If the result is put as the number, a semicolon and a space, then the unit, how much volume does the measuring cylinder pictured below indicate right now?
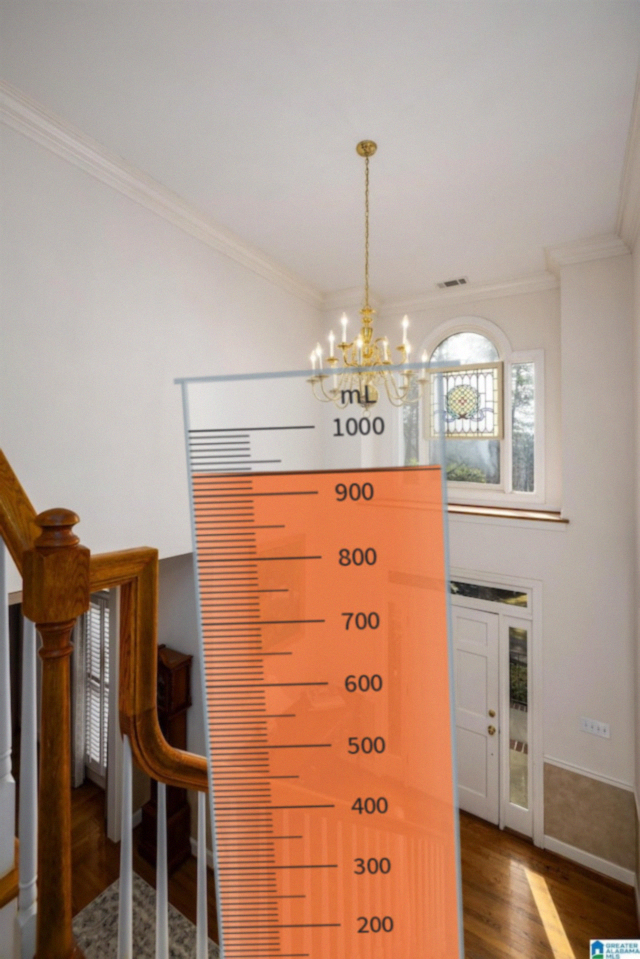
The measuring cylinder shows 930; mL
